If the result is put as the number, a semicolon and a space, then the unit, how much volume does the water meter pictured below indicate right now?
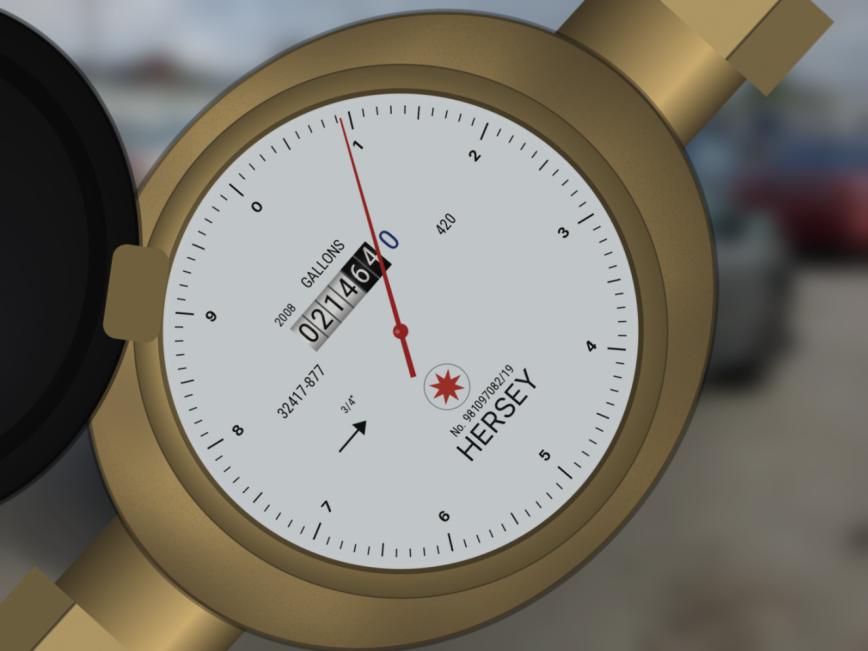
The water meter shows 214640.9; gal
